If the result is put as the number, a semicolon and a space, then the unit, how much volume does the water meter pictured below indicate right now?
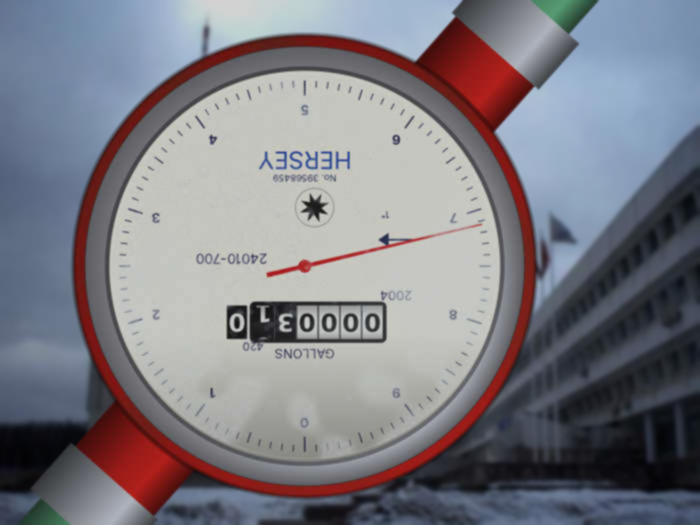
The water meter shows 307.1; gal
